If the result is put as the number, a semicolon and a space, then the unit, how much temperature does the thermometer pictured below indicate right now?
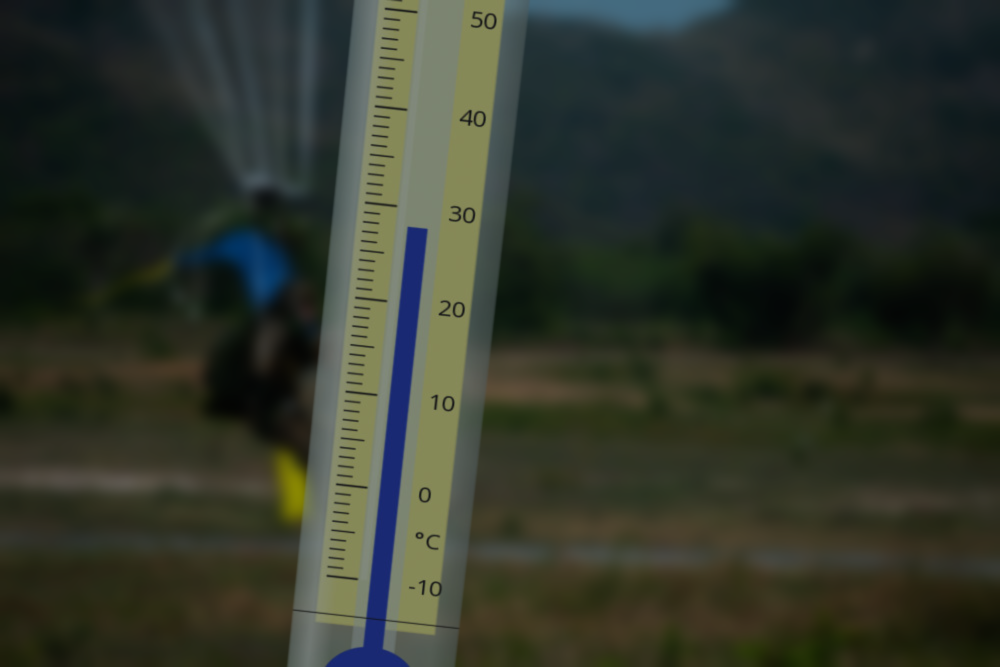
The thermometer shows 28; °C
